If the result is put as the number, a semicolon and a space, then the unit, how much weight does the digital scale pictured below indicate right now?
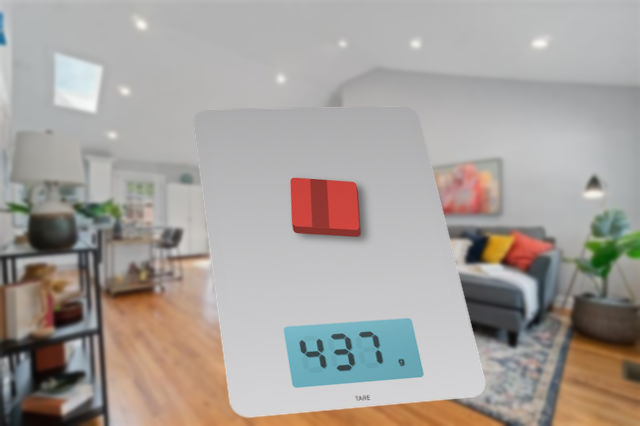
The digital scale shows 437; g
